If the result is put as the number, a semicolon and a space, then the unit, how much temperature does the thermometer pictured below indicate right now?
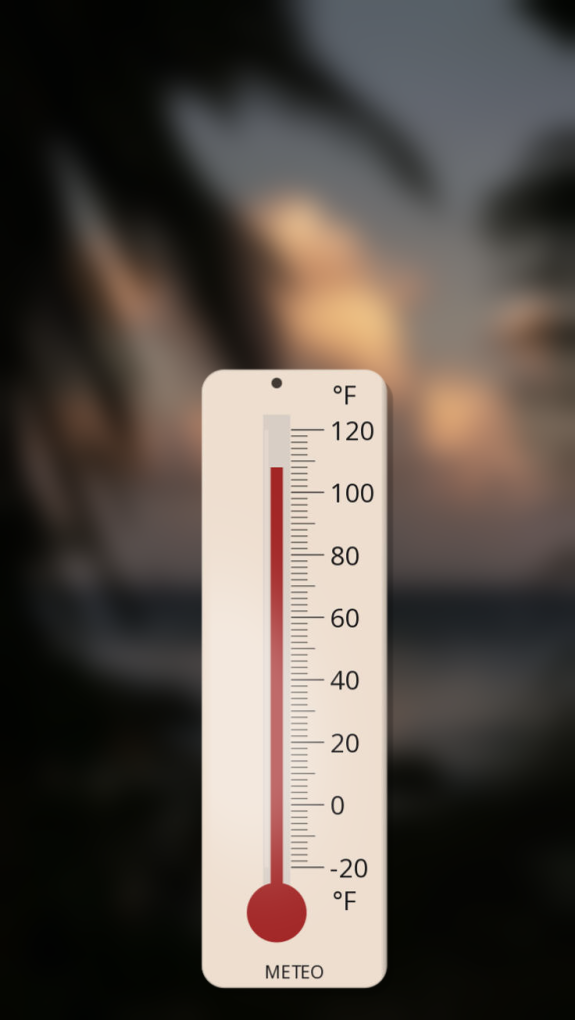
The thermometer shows 108; °F
